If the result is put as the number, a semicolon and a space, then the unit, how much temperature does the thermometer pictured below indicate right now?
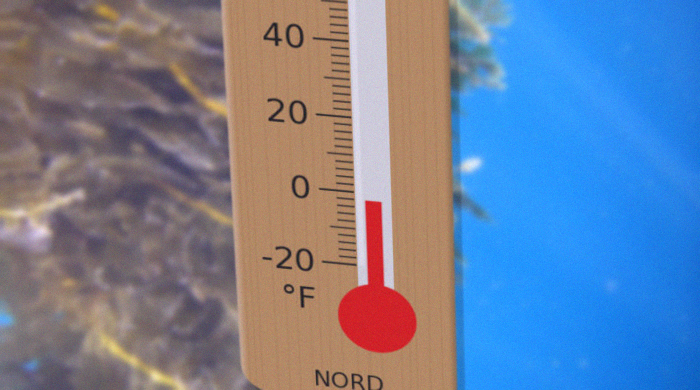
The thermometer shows -2; °F
